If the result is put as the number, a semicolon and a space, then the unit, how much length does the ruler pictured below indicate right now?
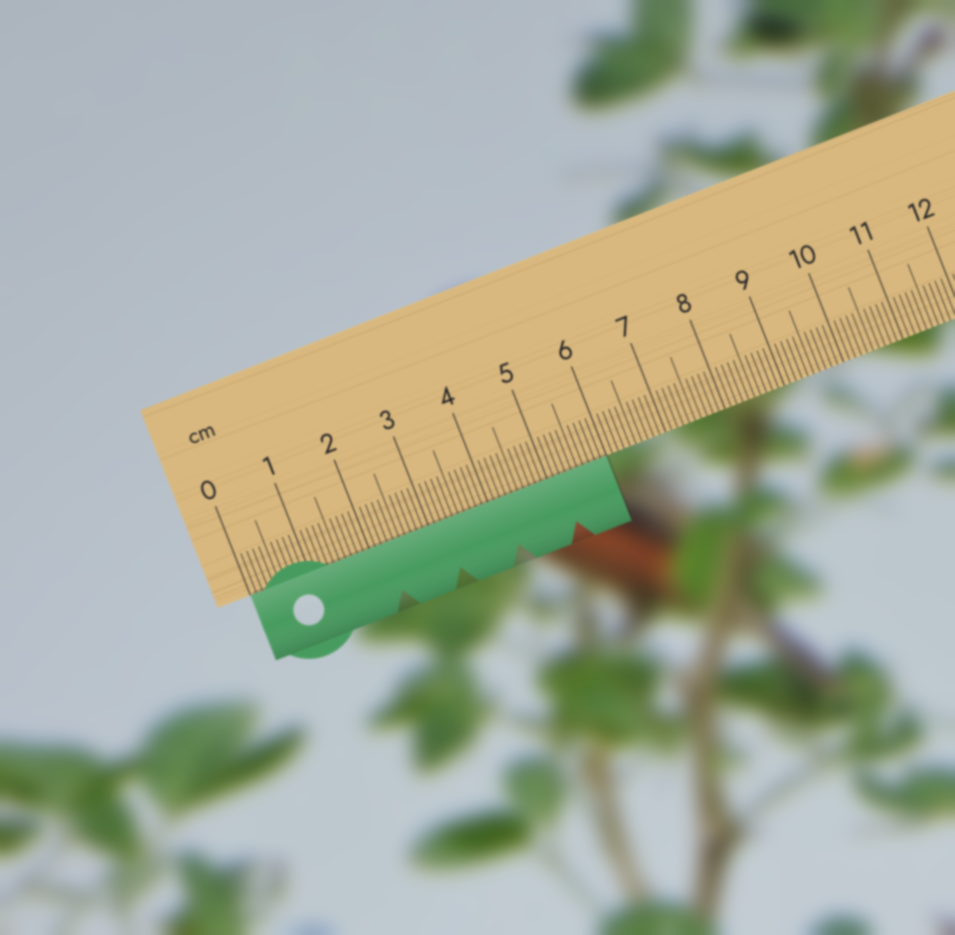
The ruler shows 6; cm
